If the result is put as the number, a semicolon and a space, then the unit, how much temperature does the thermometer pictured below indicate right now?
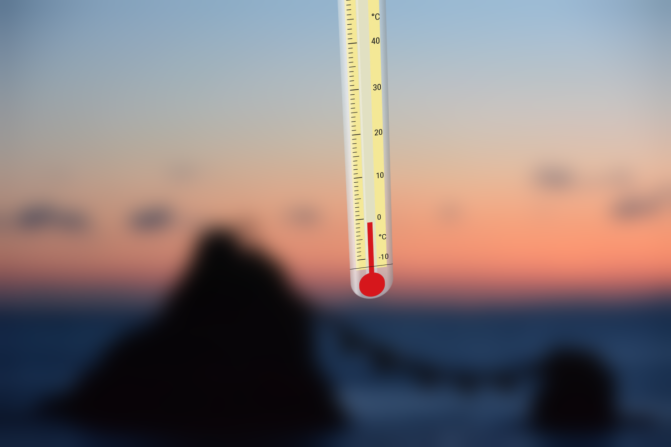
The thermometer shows -1; °C
